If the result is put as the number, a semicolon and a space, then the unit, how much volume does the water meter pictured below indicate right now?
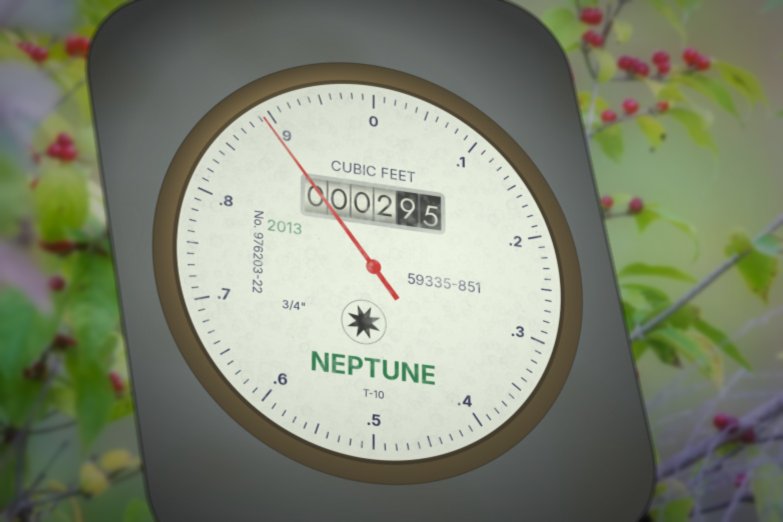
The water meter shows 294.89; ft³
